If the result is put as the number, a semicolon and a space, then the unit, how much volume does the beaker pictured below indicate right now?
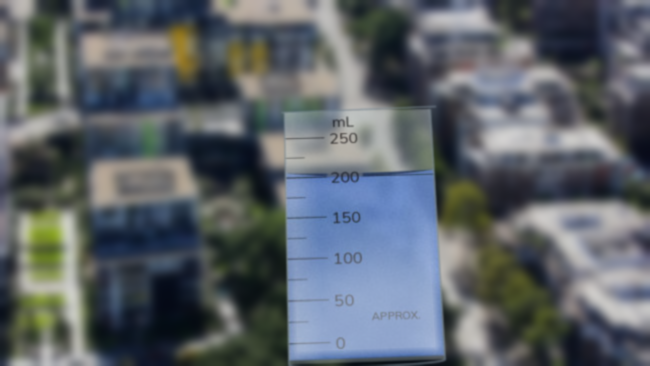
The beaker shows 200; mL
